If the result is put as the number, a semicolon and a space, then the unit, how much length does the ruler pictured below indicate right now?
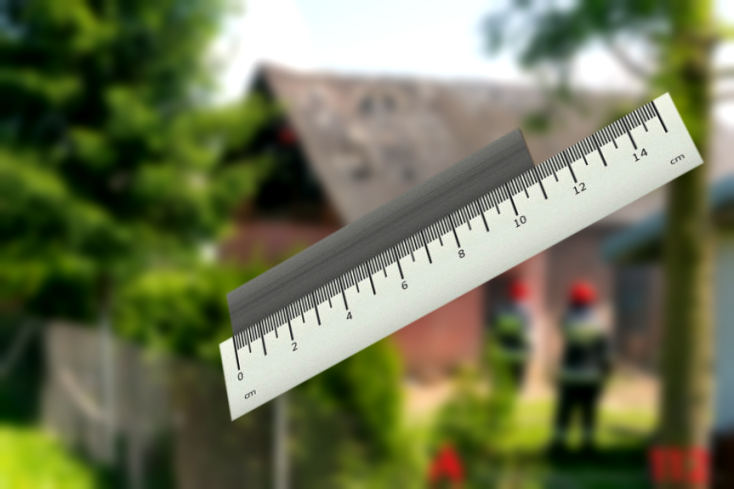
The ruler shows 11; cm
